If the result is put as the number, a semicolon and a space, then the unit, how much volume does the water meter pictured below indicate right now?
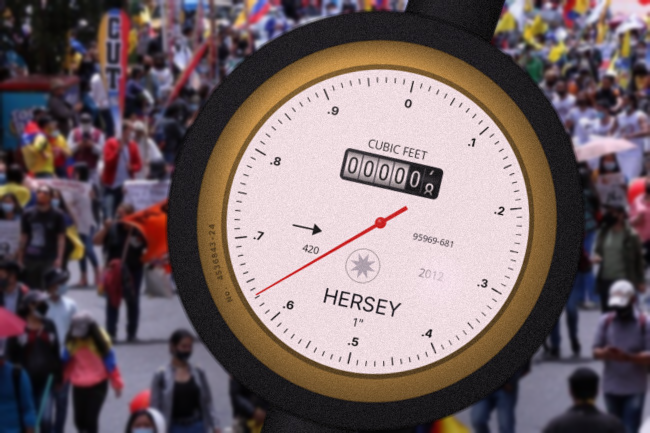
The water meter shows 7.63; ft³
